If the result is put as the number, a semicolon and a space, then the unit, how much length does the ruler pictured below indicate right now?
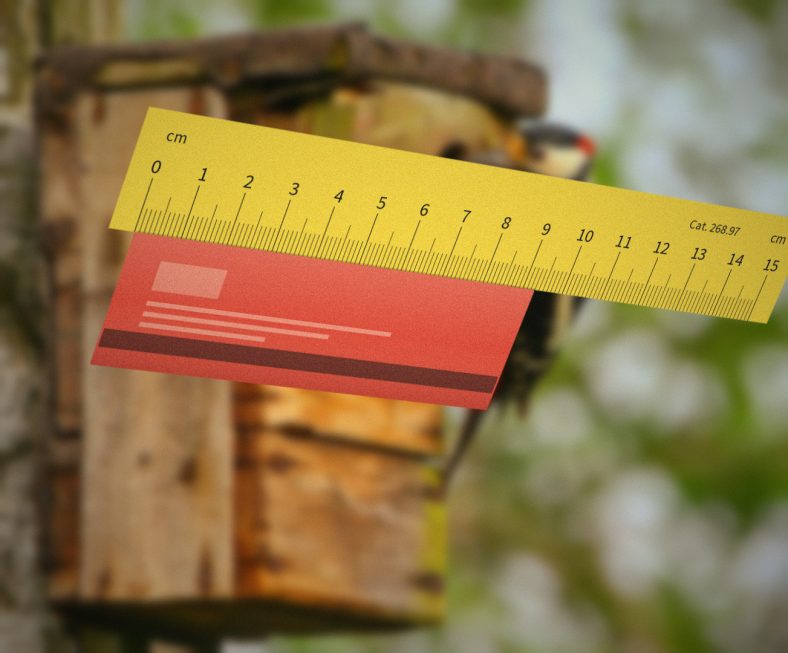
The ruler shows 9.3; cm
